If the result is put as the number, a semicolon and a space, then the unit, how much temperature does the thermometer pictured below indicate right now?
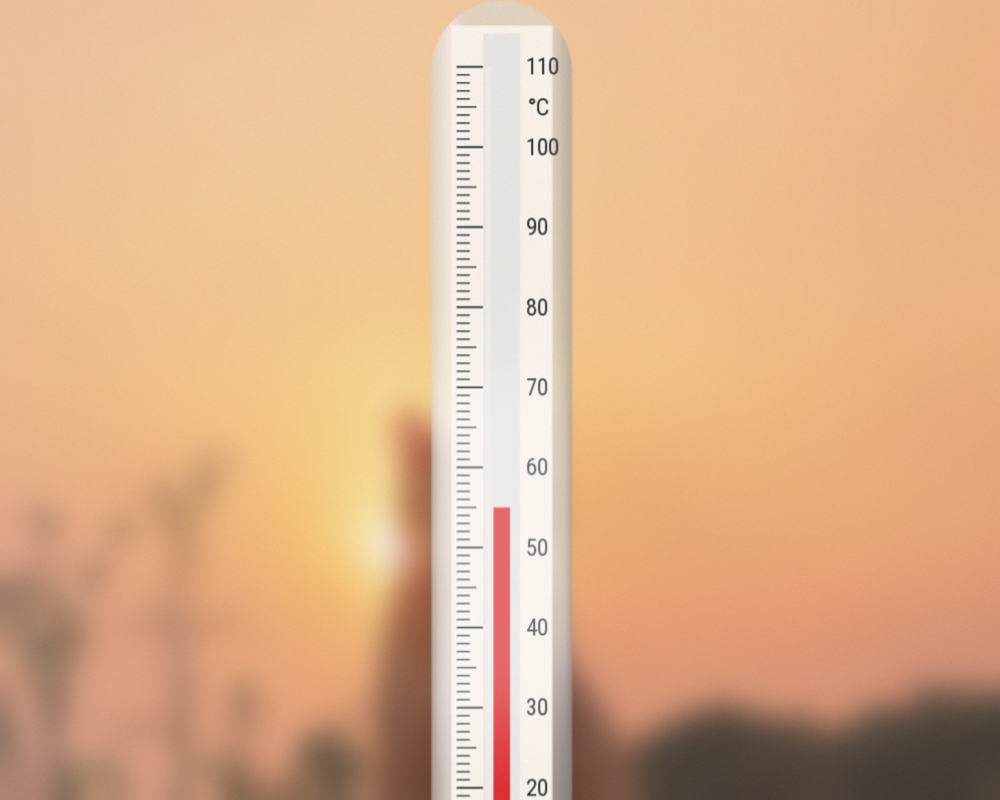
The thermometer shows 55; °C
